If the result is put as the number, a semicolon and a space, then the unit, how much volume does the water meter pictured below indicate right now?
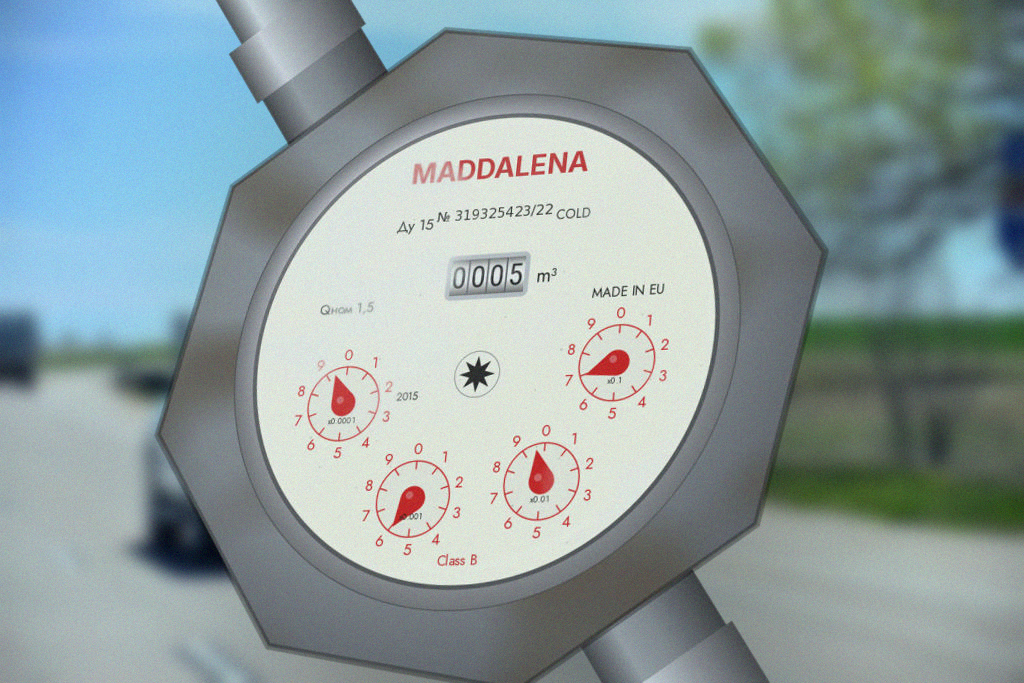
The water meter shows 5.6959; m³
